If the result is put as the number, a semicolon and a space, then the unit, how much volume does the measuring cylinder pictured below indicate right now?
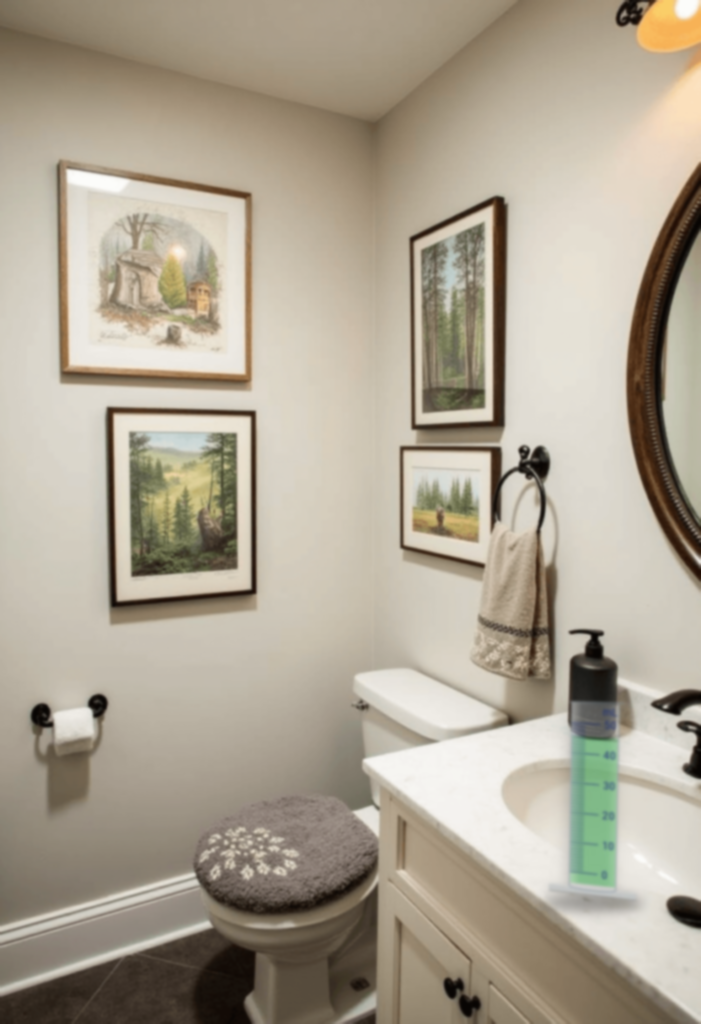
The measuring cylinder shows 45; mL
